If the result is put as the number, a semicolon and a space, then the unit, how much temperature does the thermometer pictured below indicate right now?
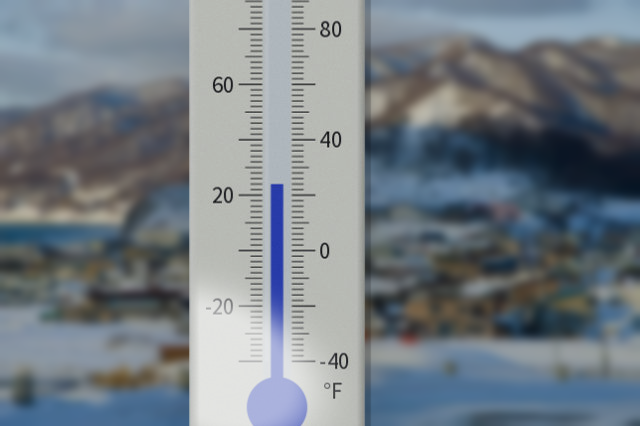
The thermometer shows 24; °F
